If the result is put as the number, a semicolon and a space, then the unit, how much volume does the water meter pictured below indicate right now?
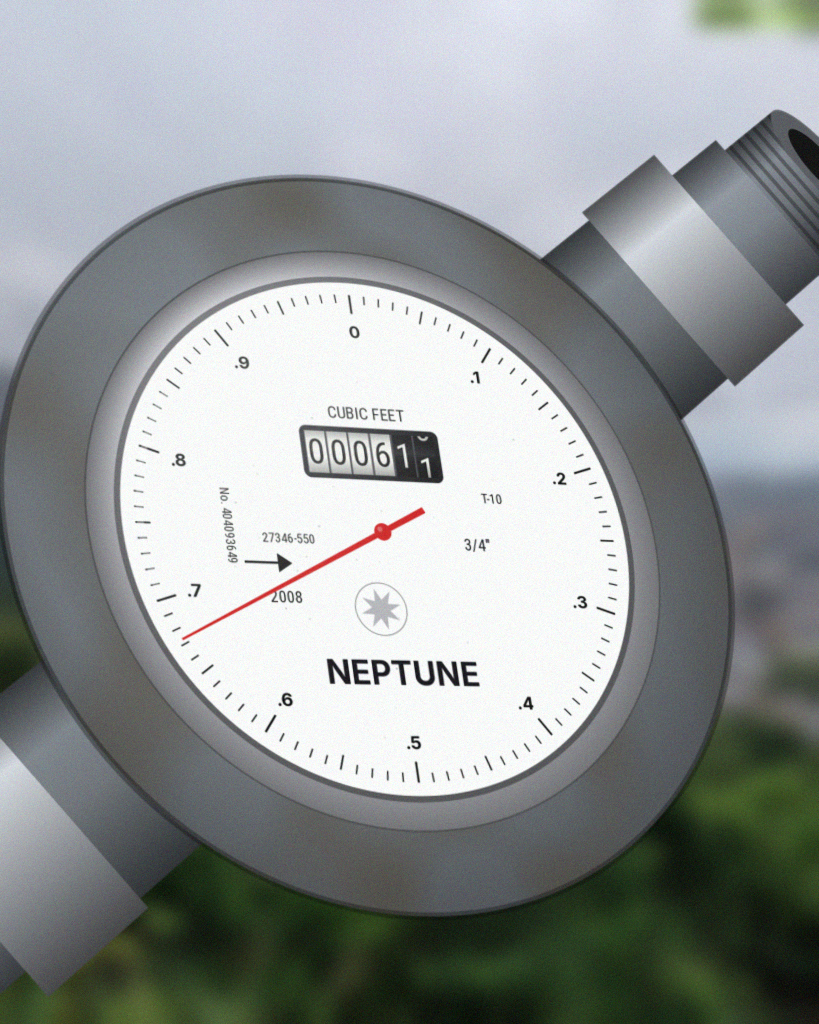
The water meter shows 610.67; ft³
